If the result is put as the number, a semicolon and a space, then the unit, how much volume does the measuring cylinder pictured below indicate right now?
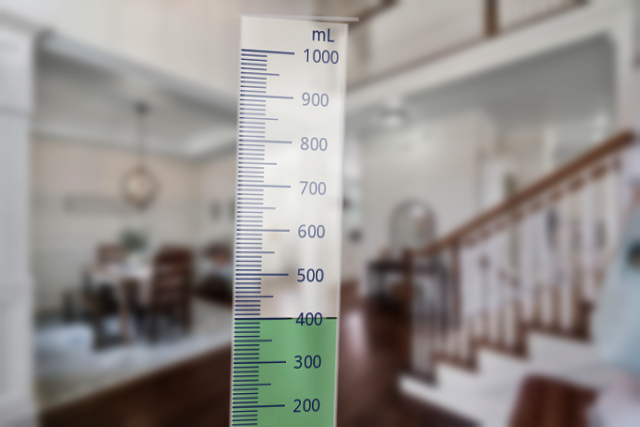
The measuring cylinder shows 400; mL
